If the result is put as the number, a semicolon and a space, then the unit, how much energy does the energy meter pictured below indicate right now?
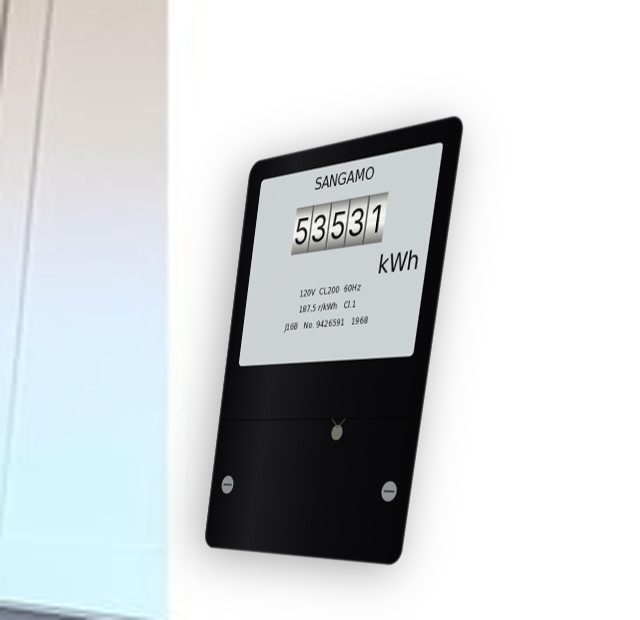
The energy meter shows 53531; kWh
